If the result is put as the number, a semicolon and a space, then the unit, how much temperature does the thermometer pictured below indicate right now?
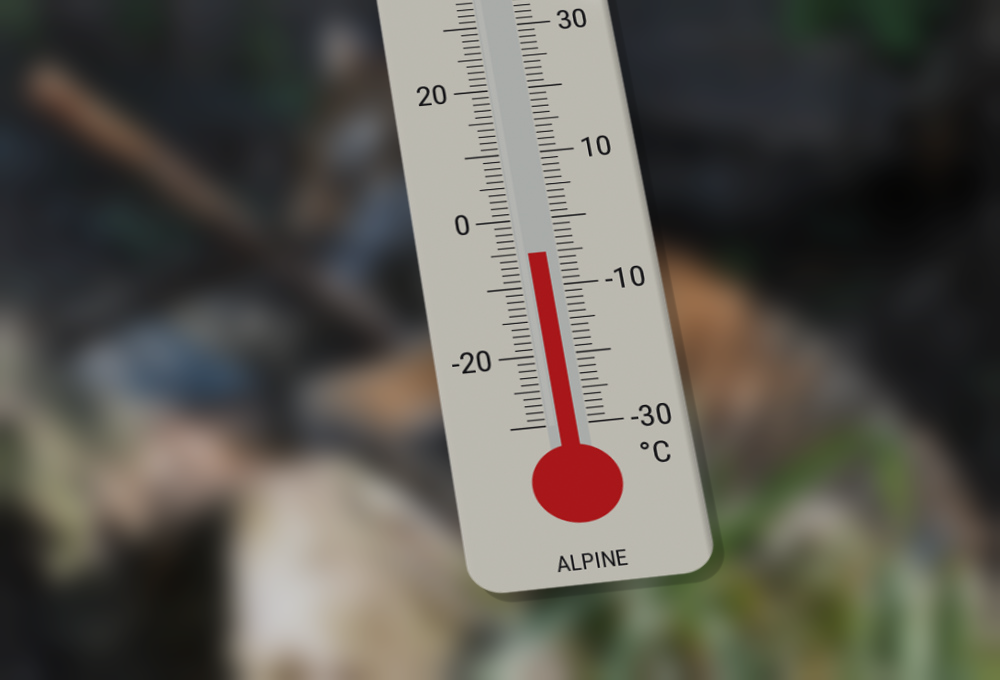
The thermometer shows -5; °C
